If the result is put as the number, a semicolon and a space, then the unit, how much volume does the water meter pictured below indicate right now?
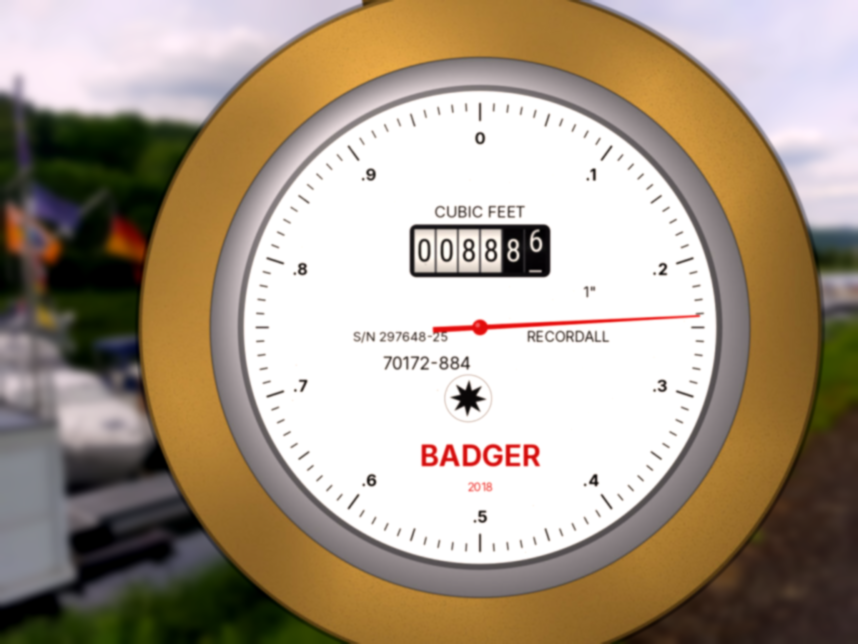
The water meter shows 8886.24; ft³
